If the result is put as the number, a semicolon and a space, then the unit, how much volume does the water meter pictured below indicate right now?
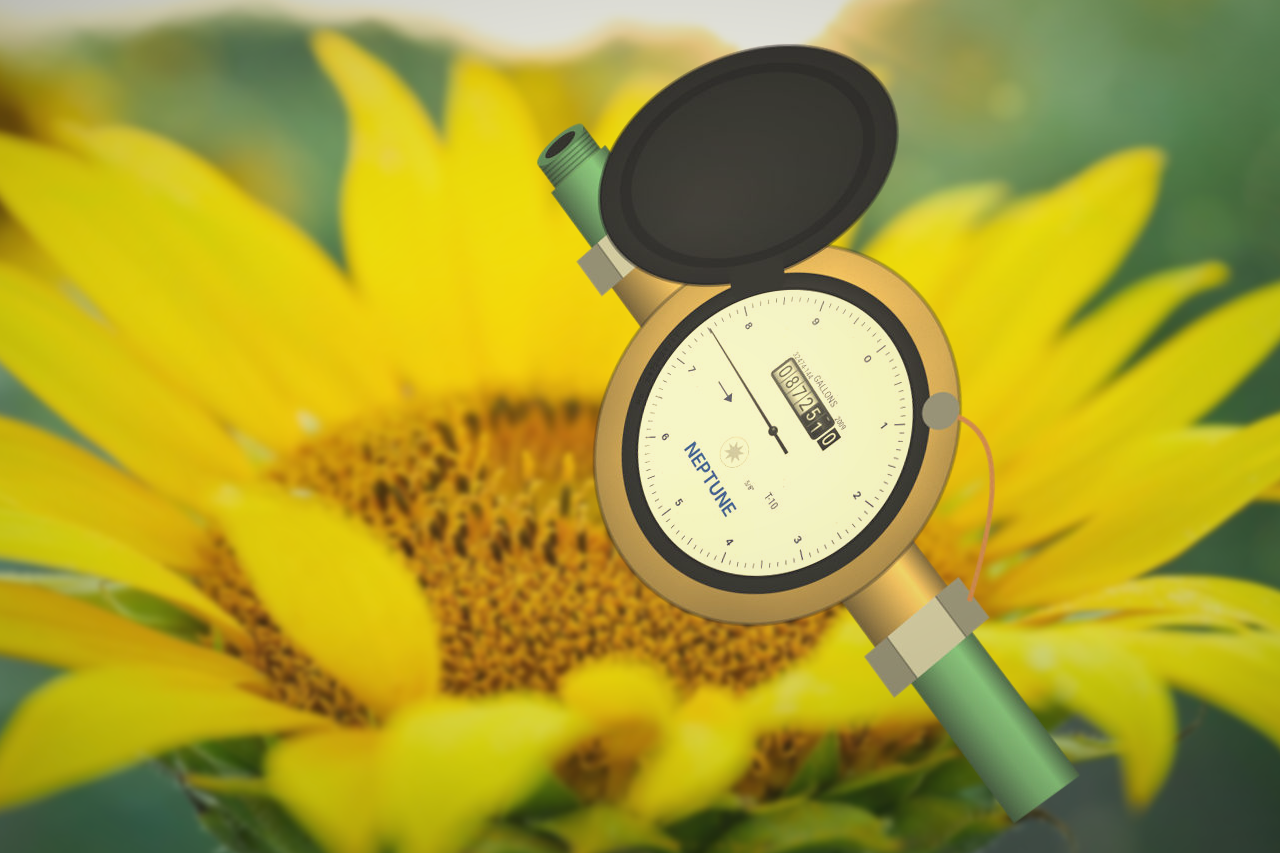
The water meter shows 872507.5; gal
